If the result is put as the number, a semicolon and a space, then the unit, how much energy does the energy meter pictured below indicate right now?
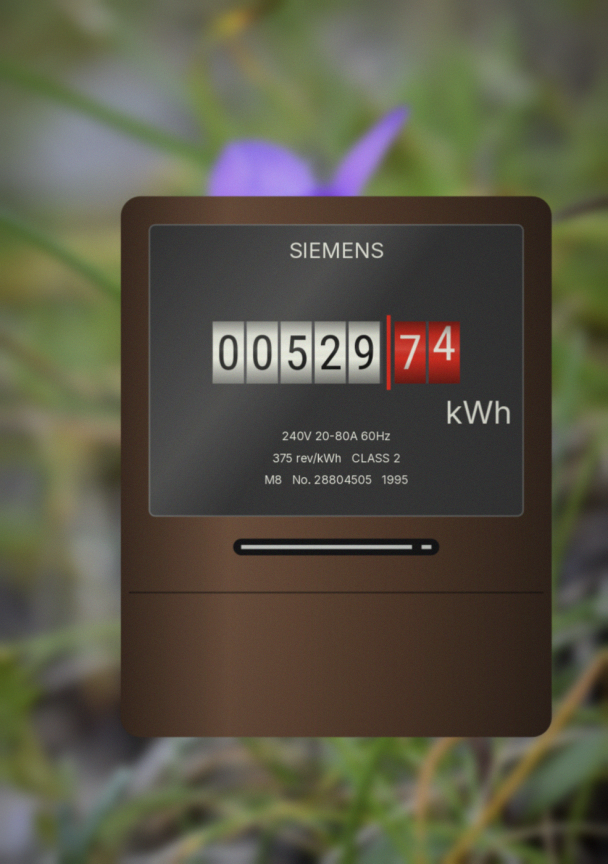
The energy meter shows 529.74; kWh
